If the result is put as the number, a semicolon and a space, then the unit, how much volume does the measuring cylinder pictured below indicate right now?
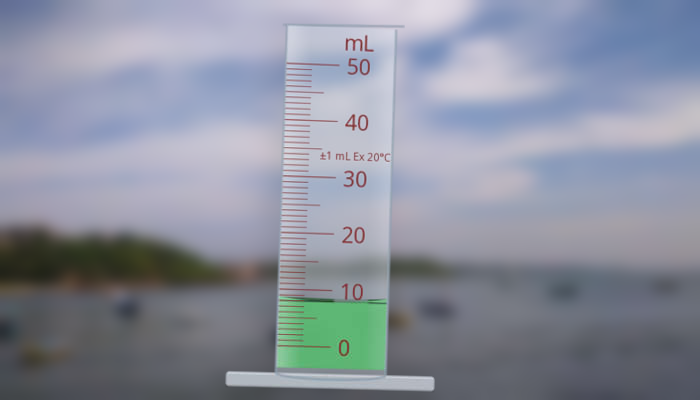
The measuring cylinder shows 8; mL
